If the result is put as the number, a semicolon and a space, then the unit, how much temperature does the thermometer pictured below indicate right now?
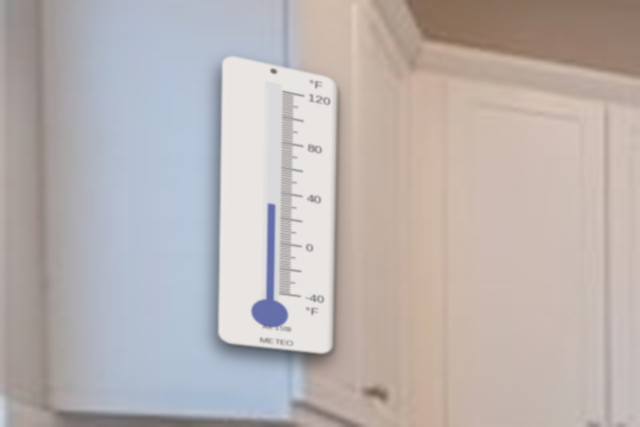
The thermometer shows 30; °F
